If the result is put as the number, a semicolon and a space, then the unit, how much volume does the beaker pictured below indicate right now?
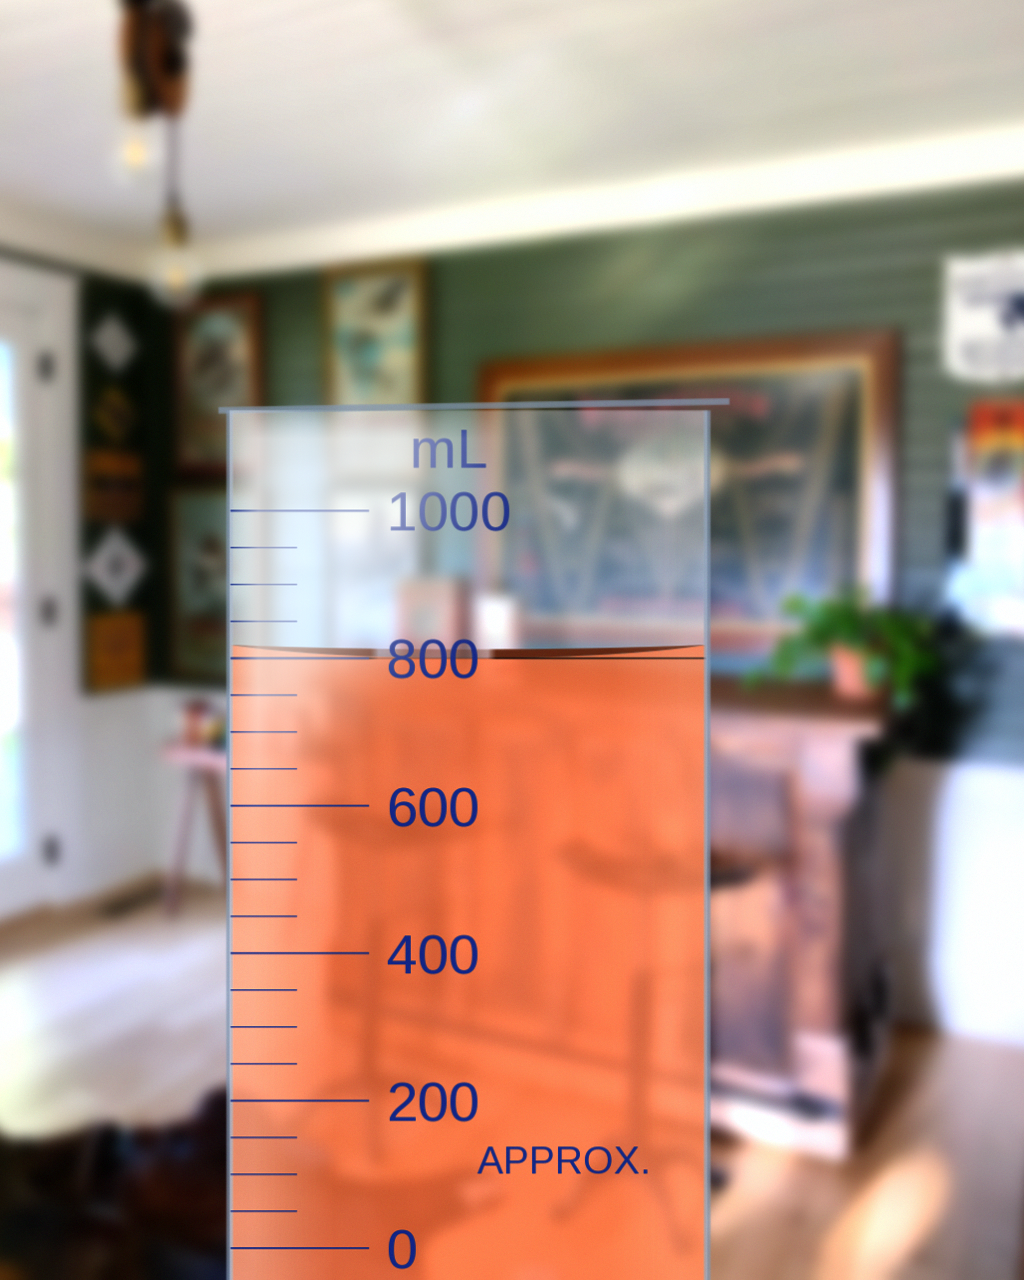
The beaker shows 800; mL
